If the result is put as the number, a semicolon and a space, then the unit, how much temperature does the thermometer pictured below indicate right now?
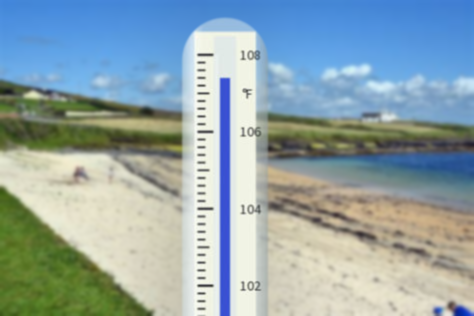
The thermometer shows 107.4; °F
